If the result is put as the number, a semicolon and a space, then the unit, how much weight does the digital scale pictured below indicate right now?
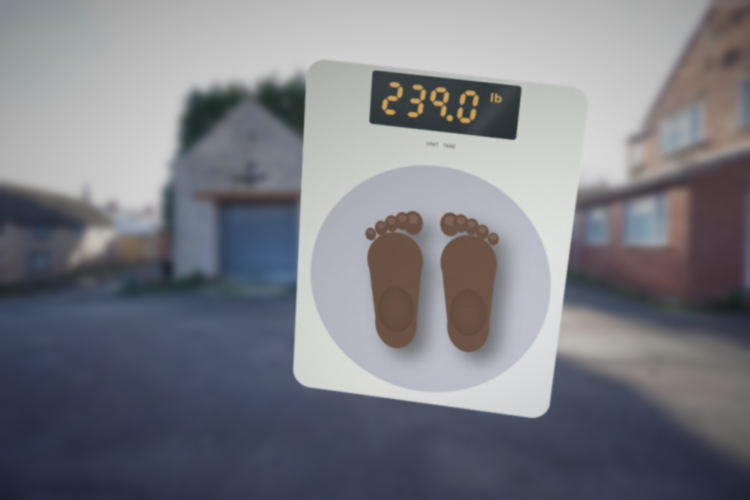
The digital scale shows 239.0; lb
